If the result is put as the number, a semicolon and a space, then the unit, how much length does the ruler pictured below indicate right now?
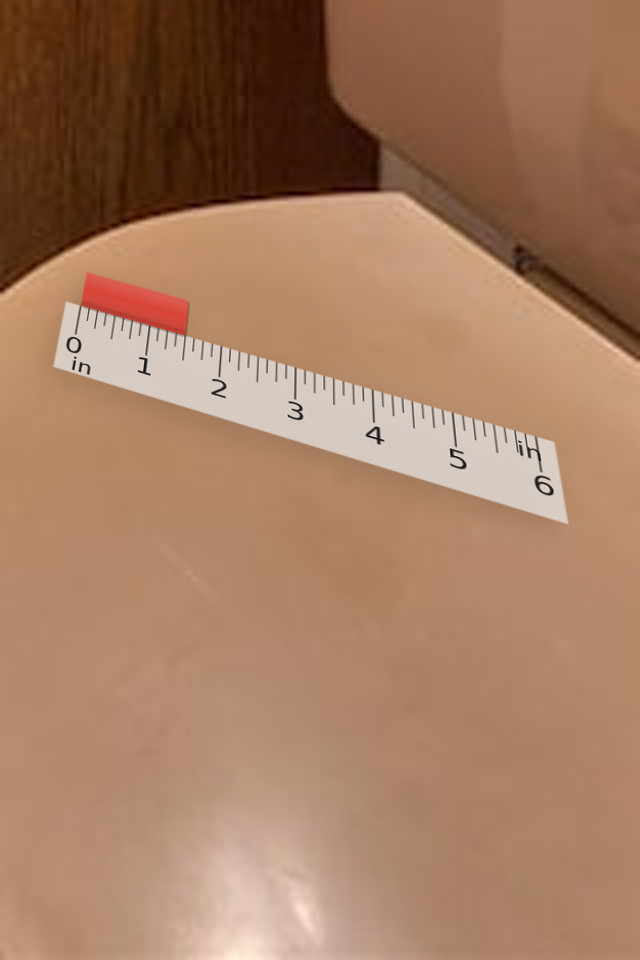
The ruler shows 1.5; in
